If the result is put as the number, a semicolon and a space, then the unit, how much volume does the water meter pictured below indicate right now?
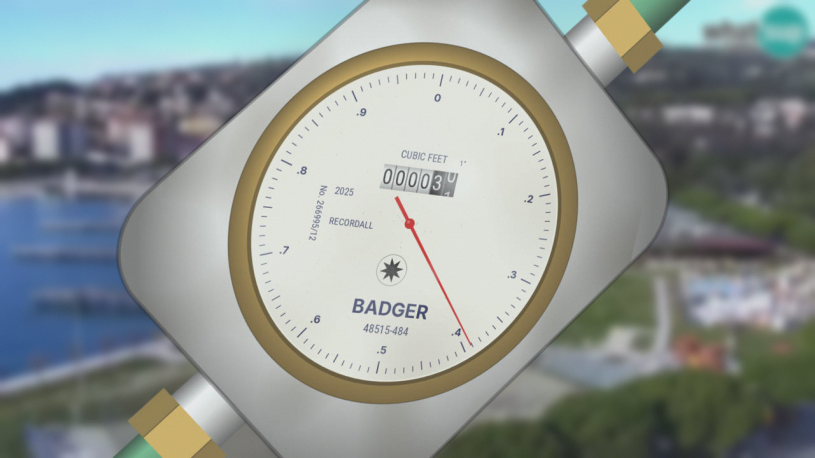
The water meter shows 30.39; ft³
